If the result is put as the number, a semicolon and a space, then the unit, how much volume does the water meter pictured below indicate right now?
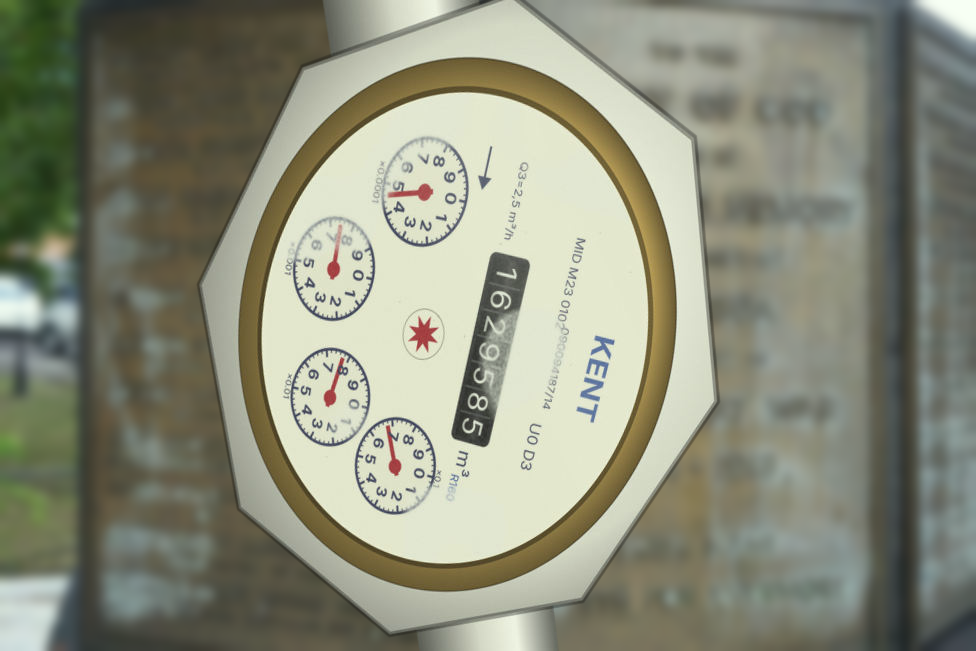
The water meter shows 1629585.6774; m³
